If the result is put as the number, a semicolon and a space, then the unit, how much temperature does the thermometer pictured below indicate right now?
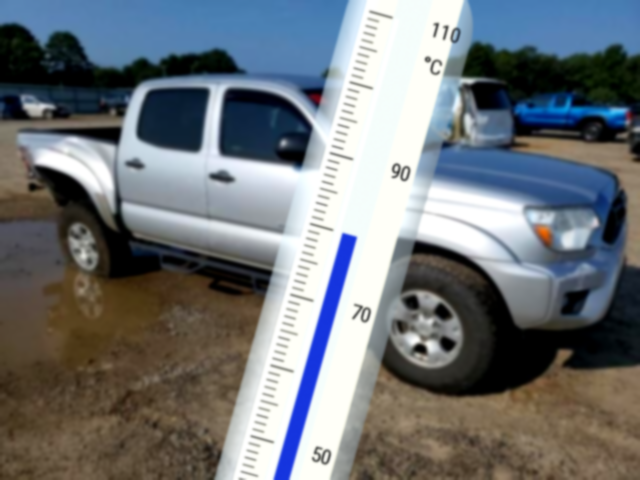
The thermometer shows 80; °C
